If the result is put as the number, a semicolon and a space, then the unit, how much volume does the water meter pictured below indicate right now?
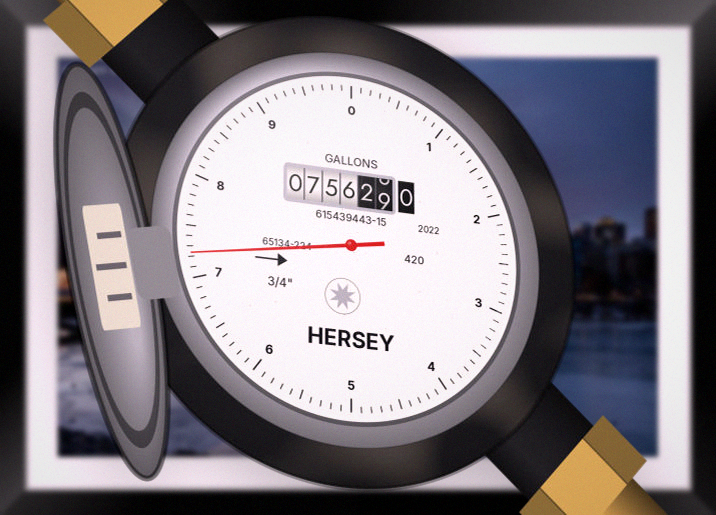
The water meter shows 756287.2; gal
